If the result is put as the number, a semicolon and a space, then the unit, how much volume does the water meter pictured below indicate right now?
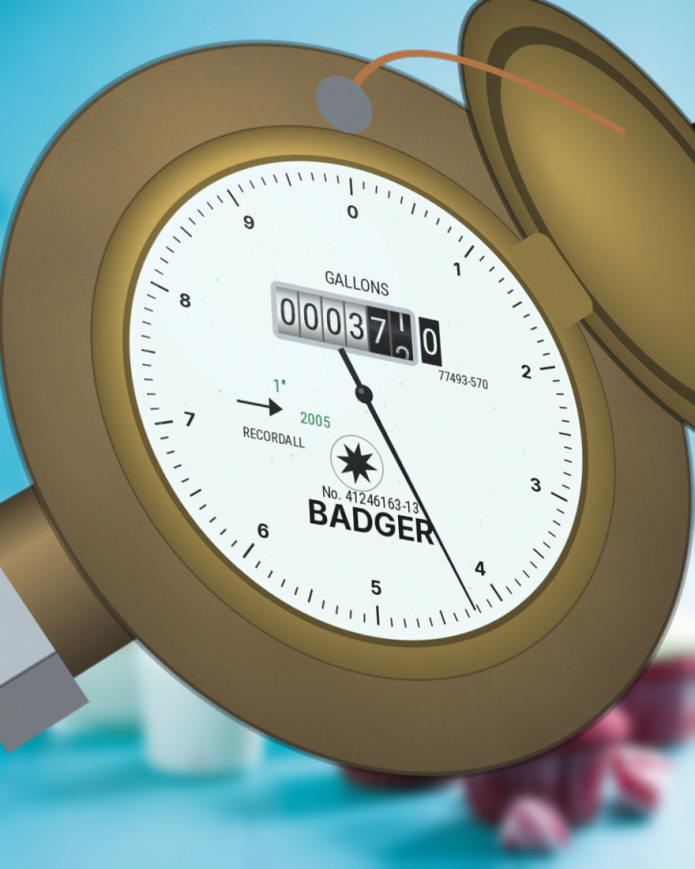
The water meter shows 3714.2; gal
